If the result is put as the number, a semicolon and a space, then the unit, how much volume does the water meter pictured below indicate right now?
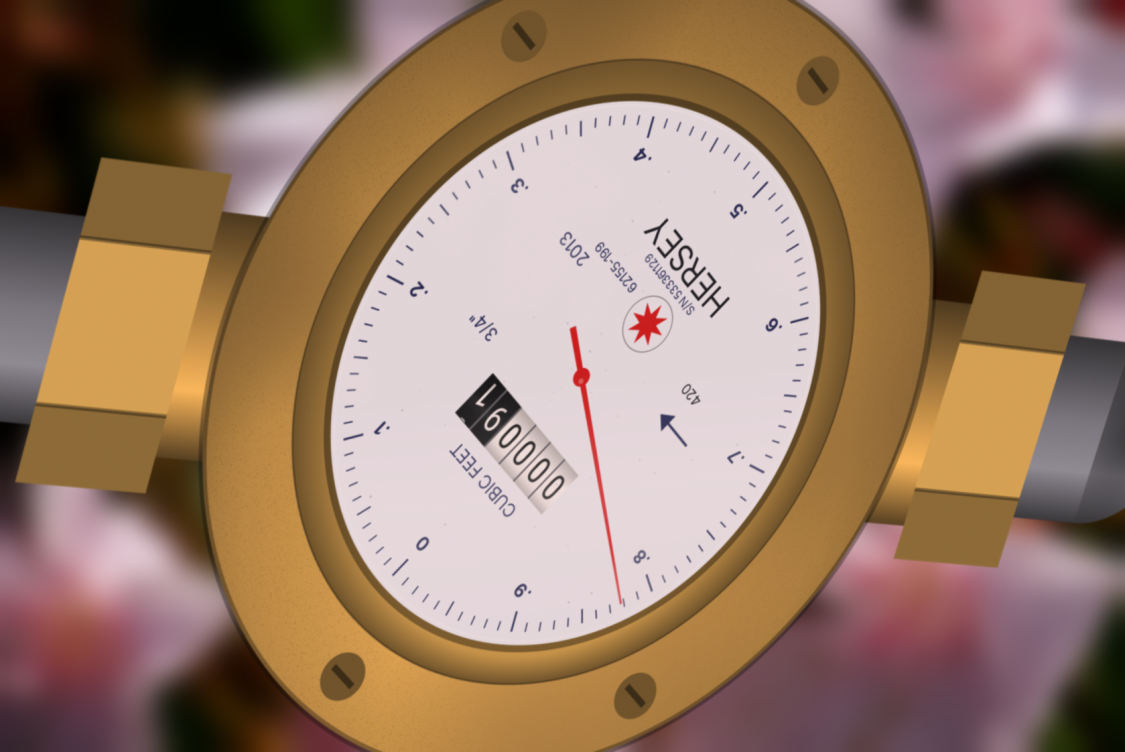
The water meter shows 90.82; ft³
